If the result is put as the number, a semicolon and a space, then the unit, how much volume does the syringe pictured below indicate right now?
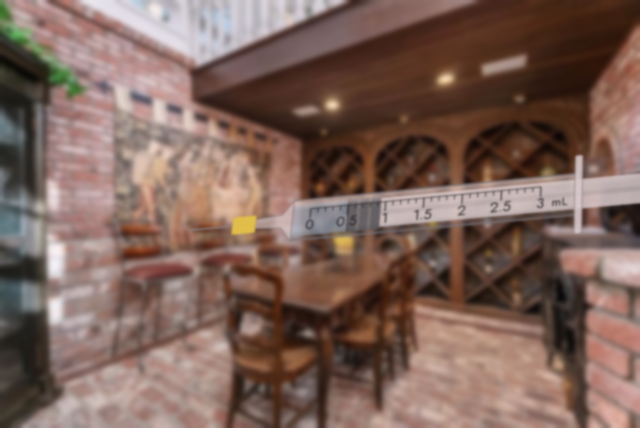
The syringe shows 0.5; mL
